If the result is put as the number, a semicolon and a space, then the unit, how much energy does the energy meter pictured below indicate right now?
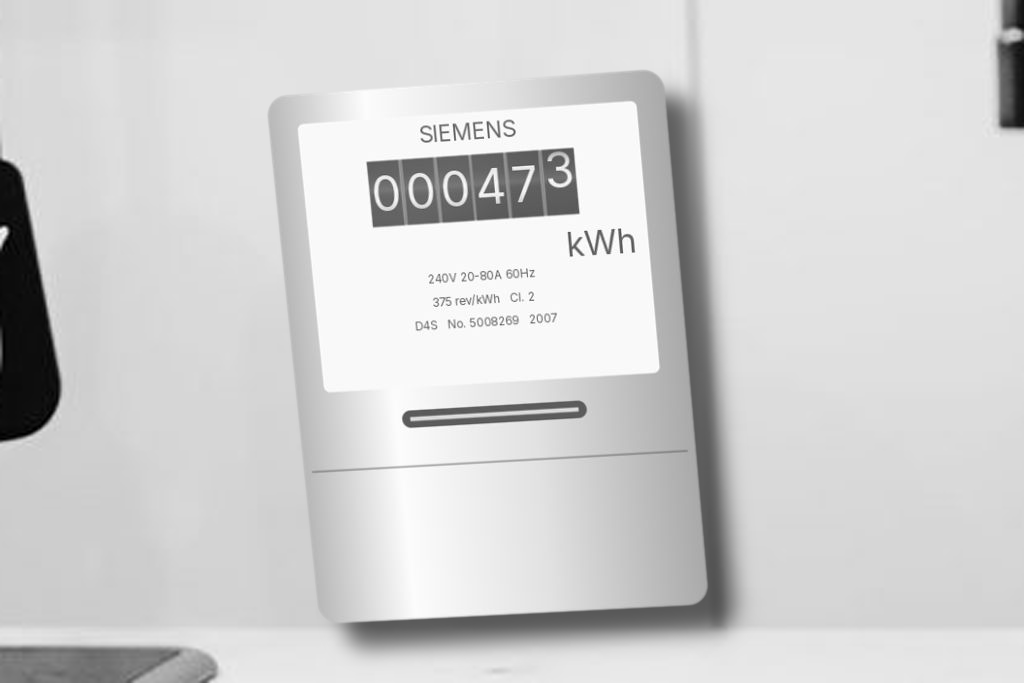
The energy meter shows 473; kWh
